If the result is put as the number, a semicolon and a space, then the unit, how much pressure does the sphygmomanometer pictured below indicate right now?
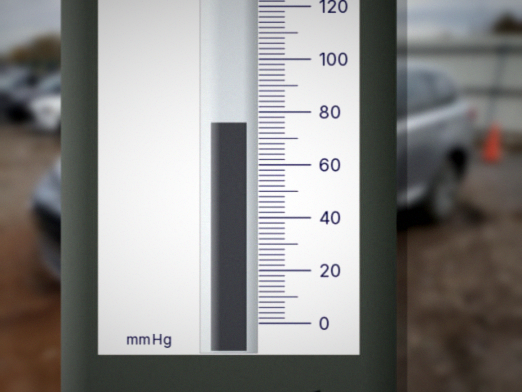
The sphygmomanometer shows 76; mmHg
